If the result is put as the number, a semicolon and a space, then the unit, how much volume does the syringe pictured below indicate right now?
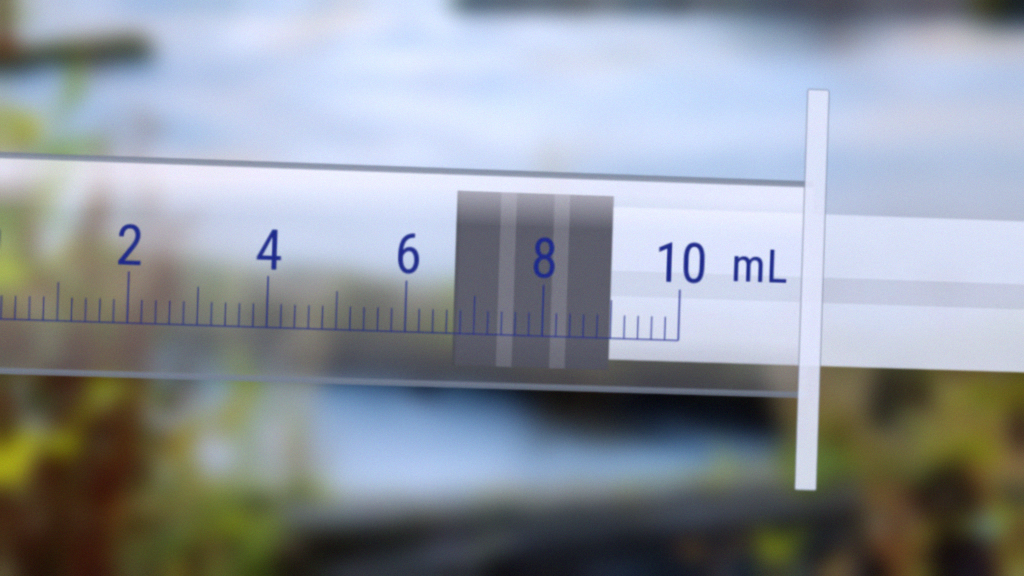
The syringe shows 6.7; mL
